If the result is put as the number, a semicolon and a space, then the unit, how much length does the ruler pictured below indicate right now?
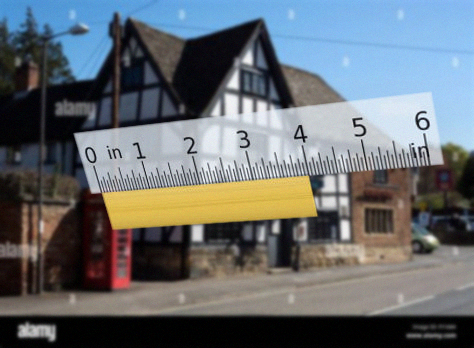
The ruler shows 4; in
